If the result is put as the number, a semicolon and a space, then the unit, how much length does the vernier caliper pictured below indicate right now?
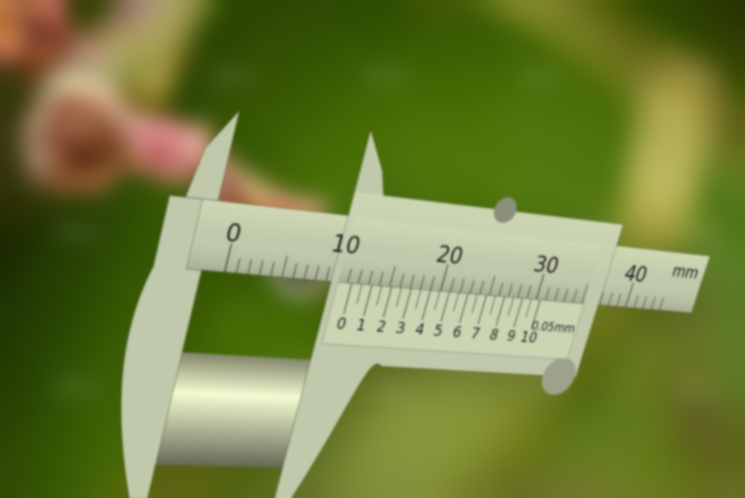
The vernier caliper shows 11.4; mm
